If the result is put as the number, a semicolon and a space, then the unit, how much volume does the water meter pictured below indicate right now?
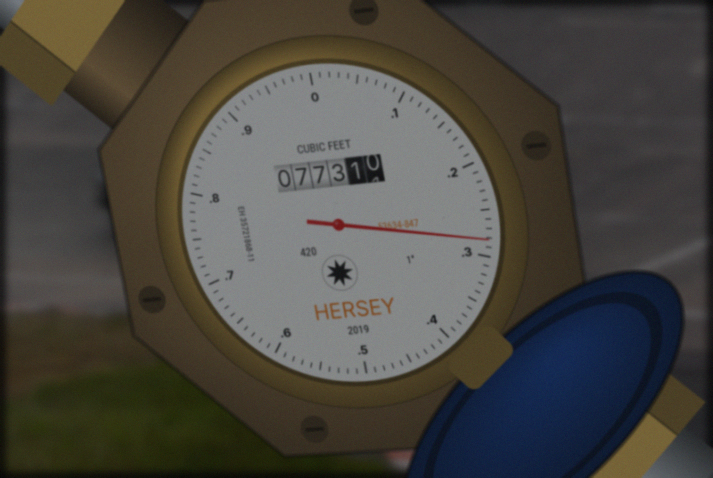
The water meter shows 77310.28; ft³
